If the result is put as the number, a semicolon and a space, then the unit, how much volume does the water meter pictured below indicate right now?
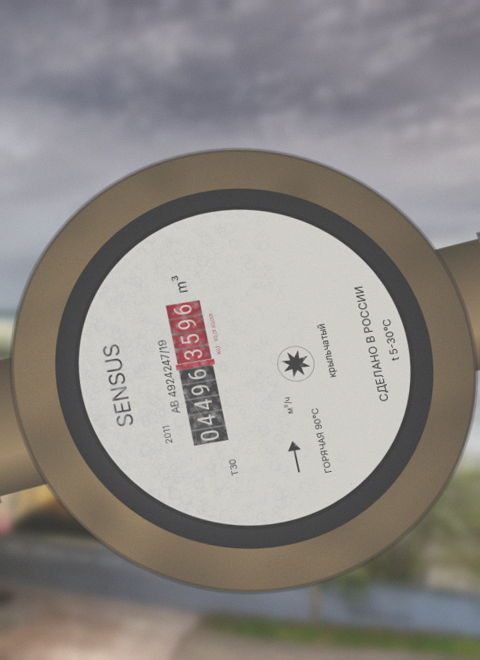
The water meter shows 4496.3596; m³
